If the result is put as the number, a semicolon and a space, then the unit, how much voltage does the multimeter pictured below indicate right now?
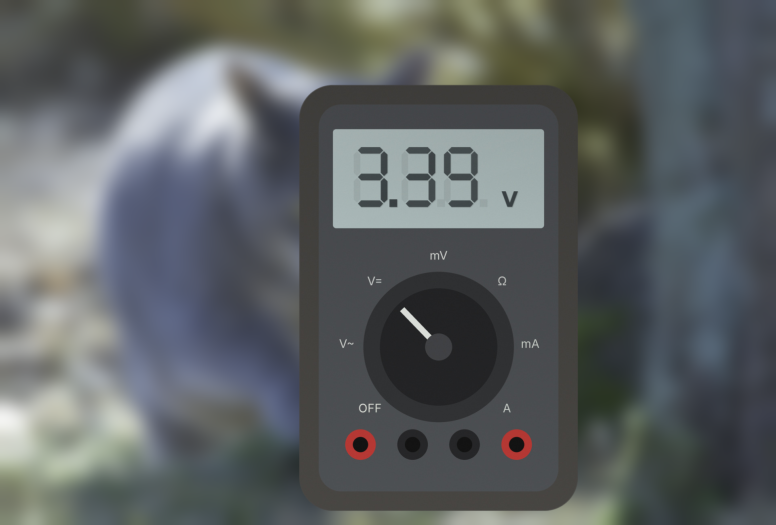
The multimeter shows 3.39; V
